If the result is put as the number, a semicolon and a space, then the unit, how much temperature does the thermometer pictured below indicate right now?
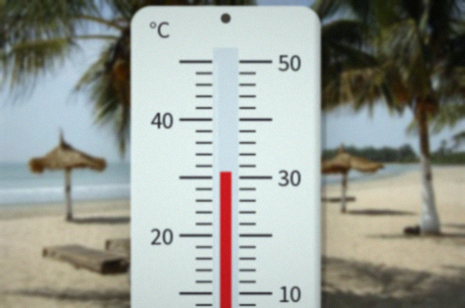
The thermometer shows 31; °C
